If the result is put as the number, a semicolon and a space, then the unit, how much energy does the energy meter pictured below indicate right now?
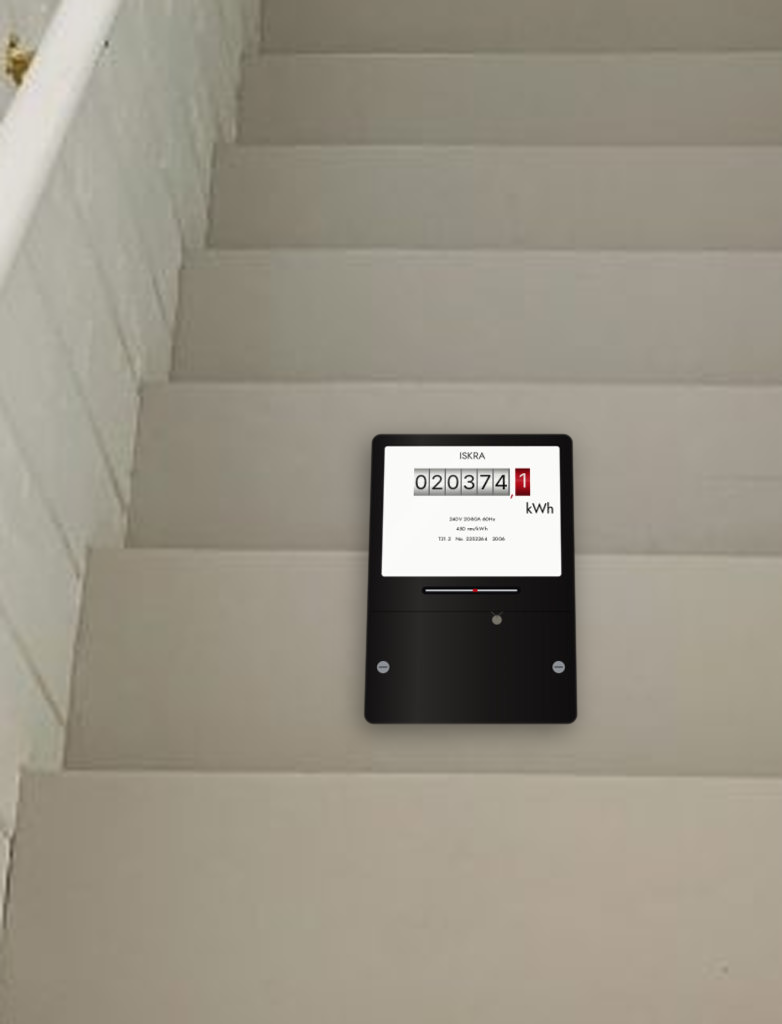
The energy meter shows 20374.1; kWh
